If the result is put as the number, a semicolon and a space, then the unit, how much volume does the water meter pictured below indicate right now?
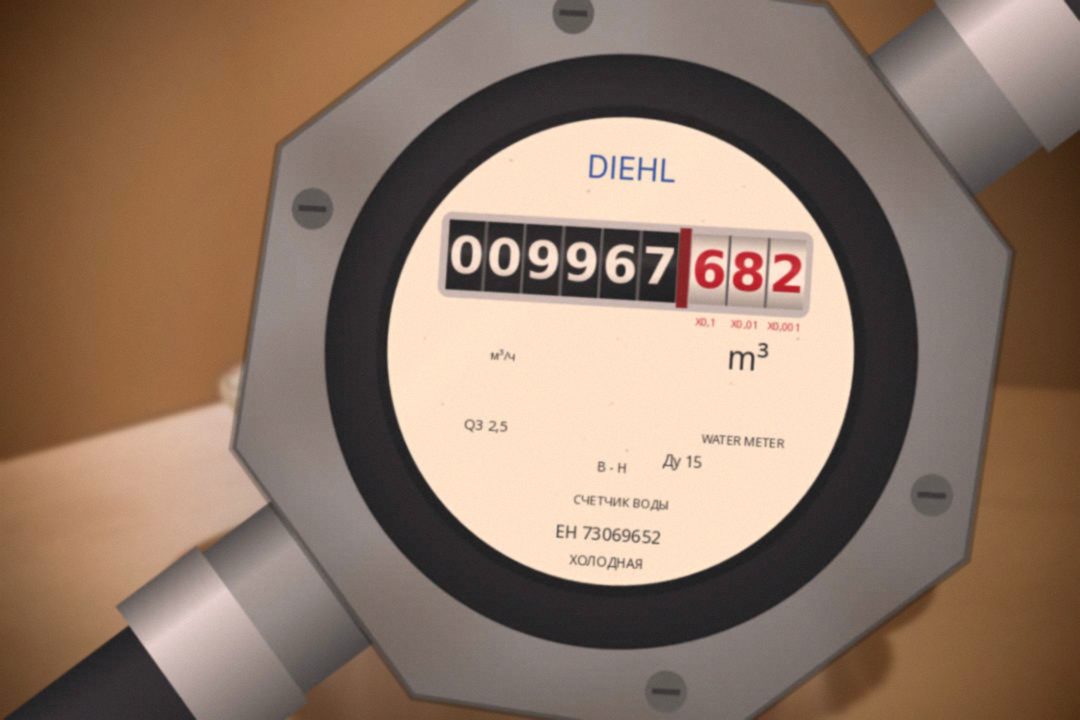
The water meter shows 9967.682; m³
